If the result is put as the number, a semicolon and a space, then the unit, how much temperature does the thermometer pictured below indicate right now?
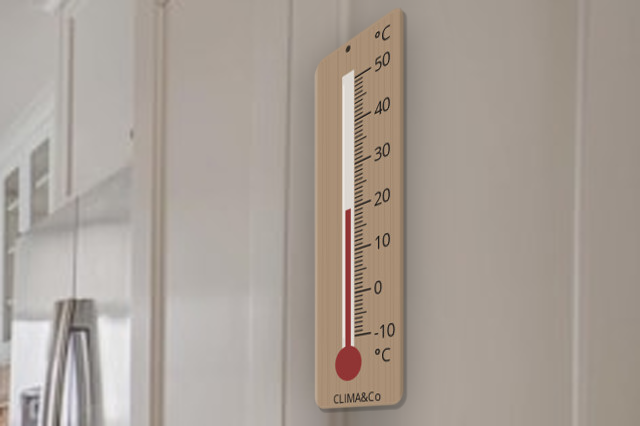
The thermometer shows 20; °C
